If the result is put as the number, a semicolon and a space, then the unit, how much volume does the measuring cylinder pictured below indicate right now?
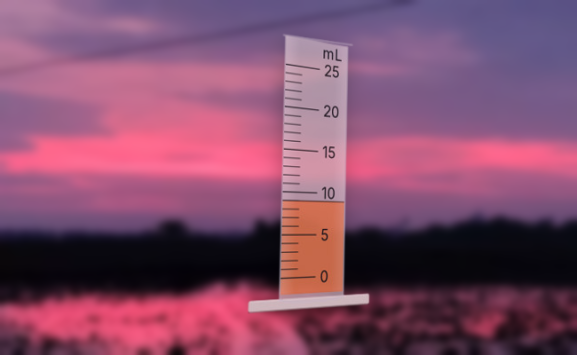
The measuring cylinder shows 9; mL
